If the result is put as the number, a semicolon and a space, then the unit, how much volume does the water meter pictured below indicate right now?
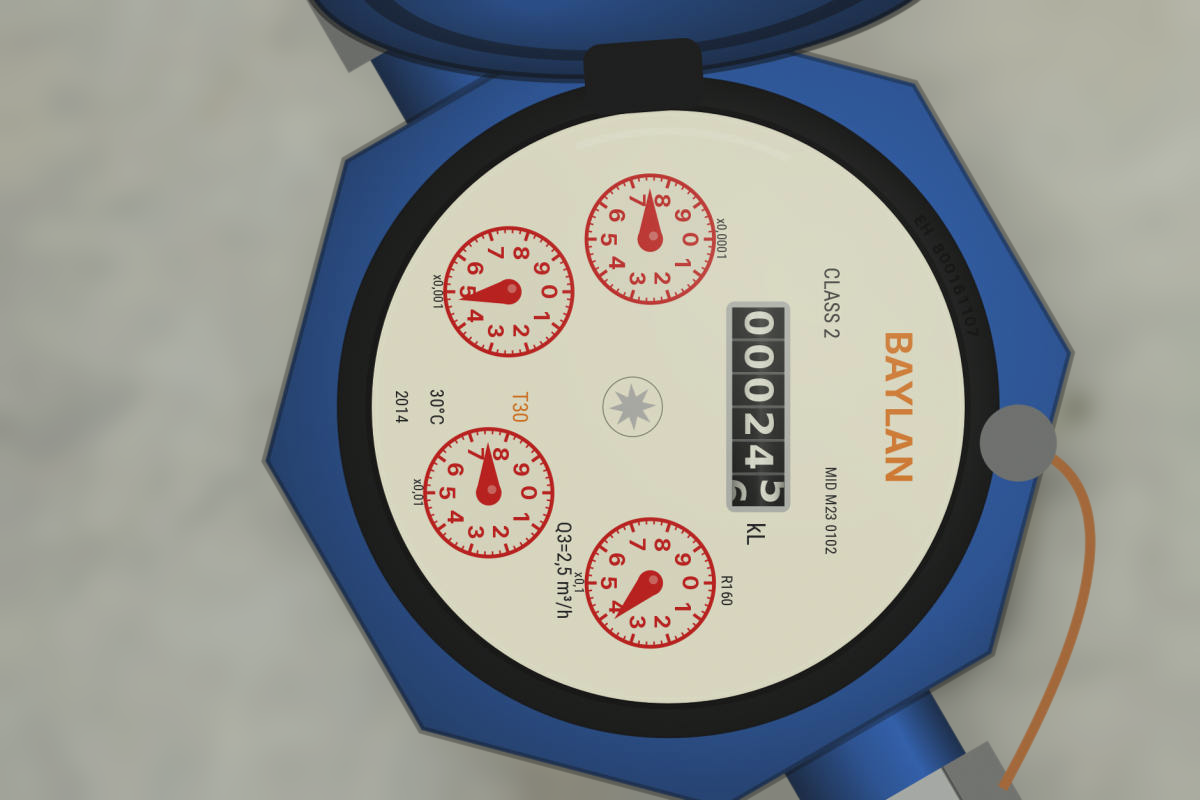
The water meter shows 245.3747; kL
